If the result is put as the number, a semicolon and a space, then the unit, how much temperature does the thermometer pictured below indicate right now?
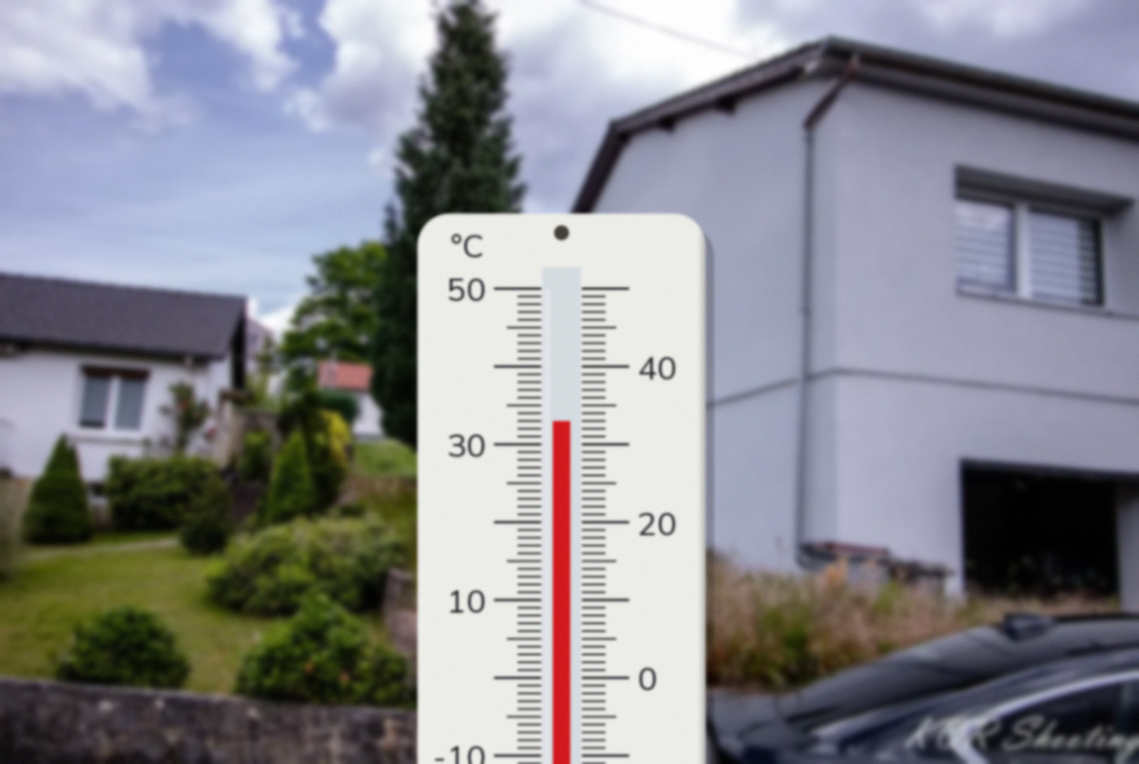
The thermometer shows 33; °C
